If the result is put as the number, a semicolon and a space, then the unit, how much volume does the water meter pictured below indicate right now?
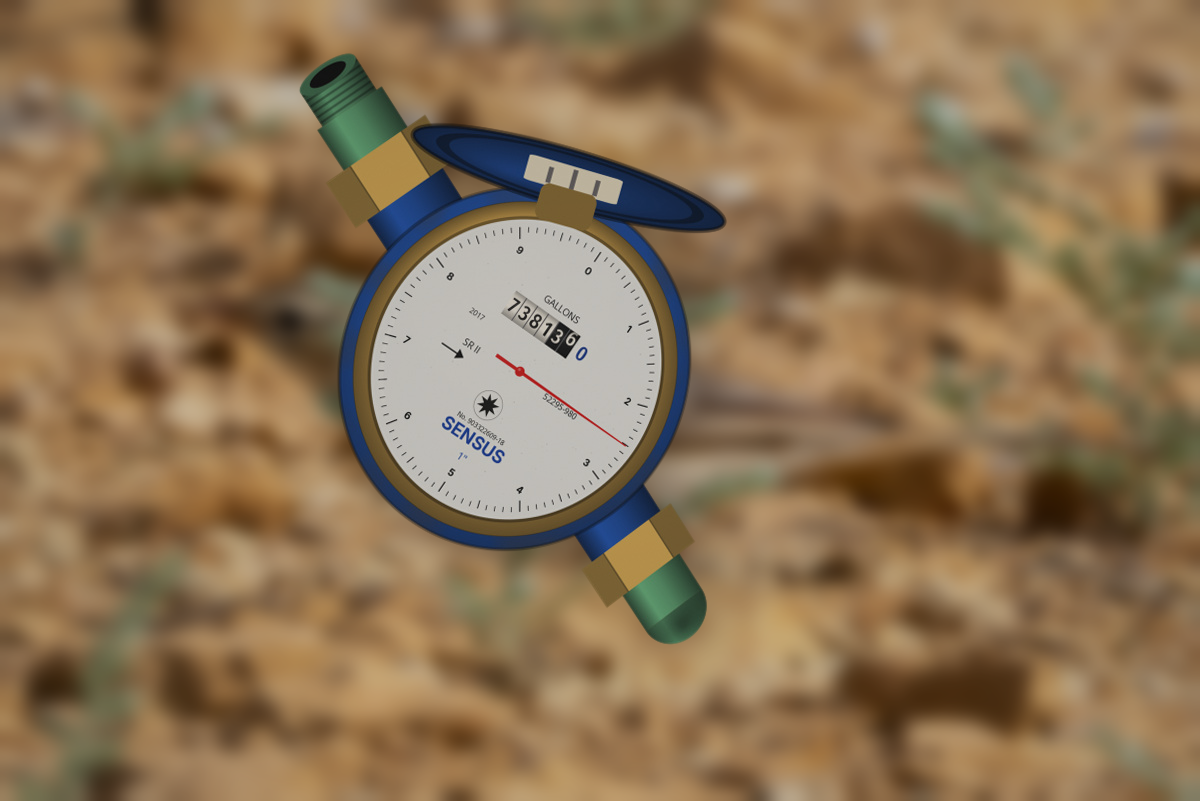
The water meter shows 7381362.5; gal
